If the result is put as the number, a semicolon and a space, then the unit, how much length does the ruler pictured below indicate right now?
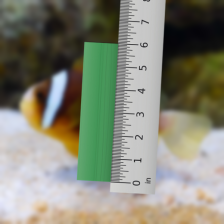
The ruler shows 6; in
